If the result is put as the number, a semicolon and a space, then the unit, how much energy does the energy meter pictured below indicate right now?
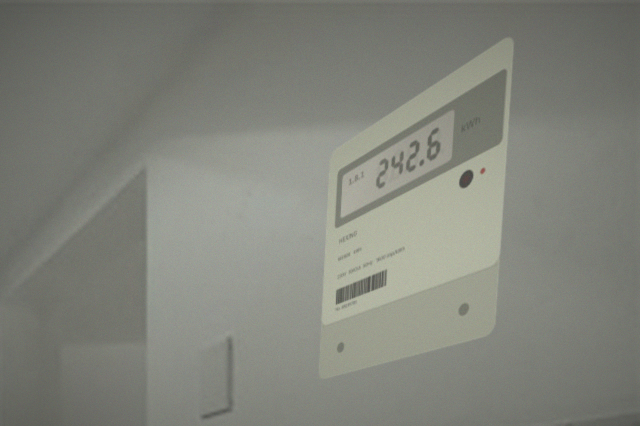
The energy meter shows 242.6; kWh
